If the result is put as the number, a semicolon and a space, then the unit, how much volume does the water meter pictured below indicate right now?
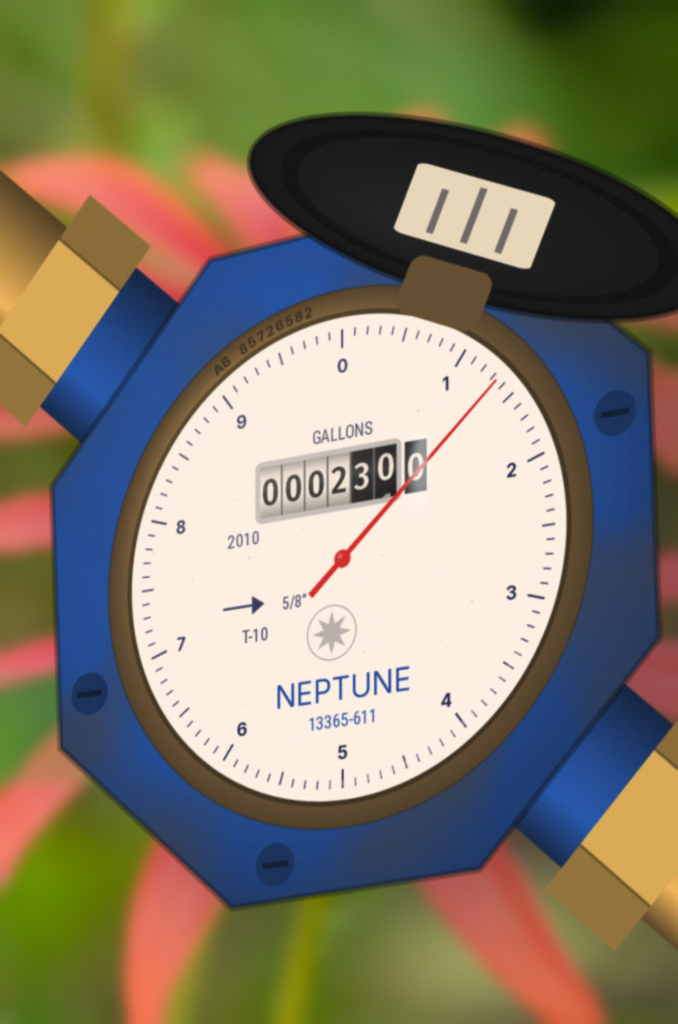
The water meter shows 2301.3; gal
